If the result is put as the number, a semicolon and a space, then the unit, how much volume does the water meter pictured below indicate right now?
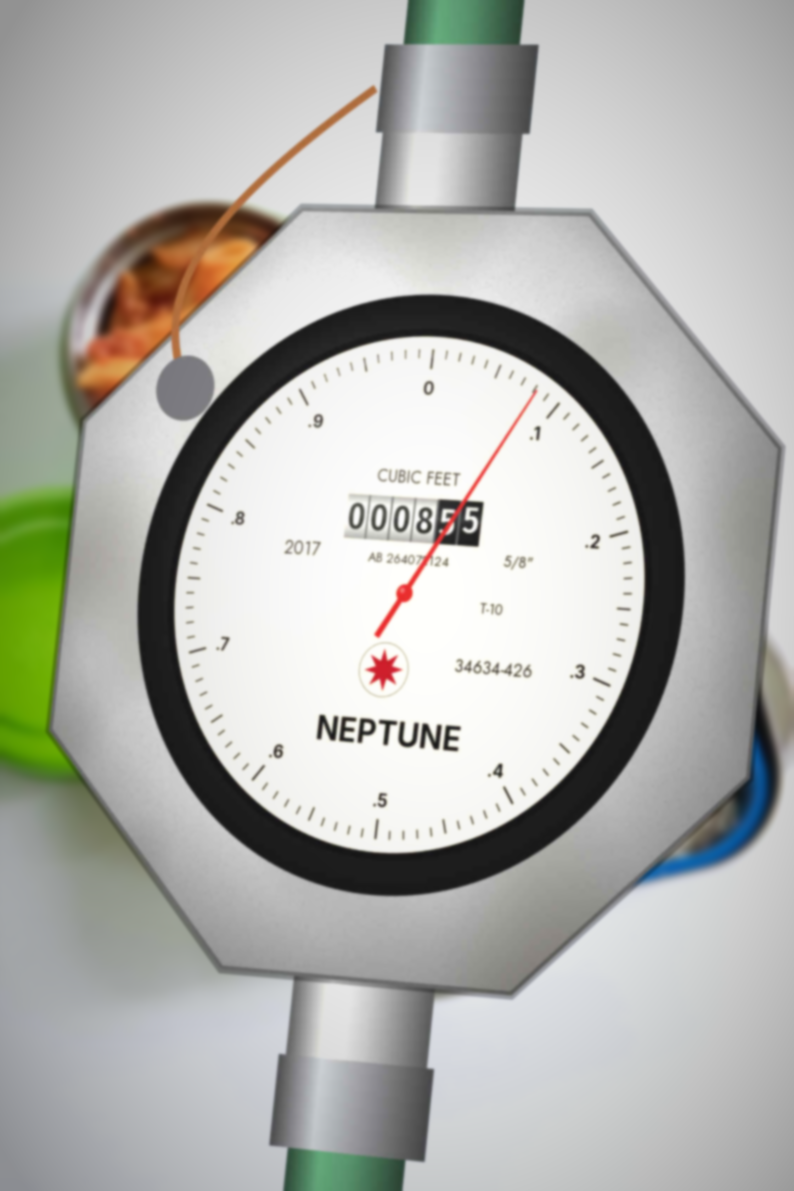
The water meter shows 855.08; ft³
